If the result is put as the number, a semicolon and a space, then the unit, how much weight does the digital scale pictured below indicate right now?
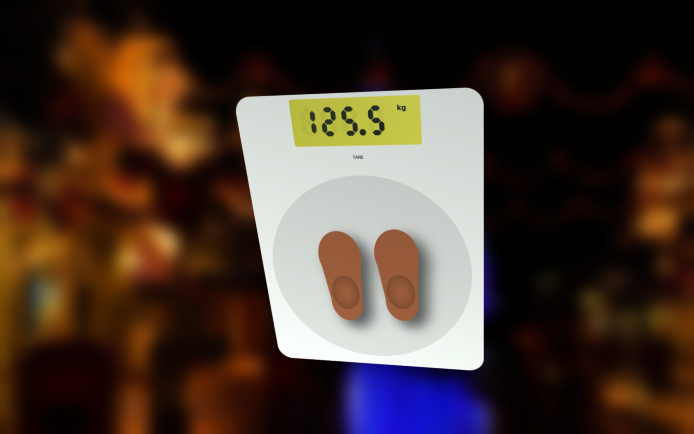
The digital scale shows 125.5; kg
